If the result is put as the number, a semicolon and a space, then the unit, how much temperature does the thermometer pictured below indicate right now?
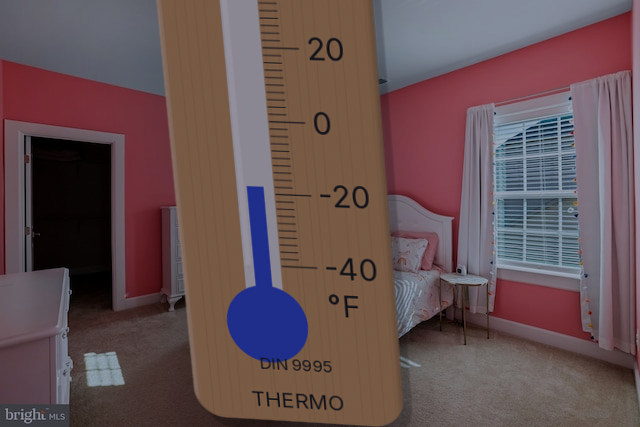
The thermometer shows -18; °F
